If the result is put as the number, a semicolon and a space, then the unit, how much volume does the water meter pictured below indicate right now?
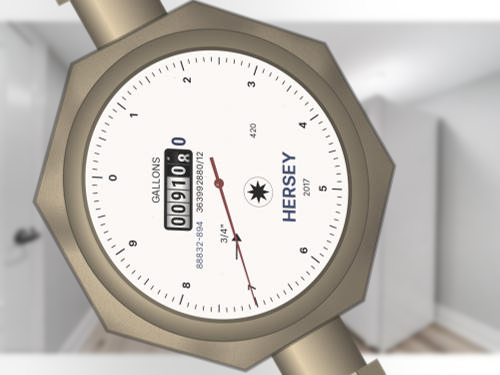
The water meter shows 91077.0; gal
